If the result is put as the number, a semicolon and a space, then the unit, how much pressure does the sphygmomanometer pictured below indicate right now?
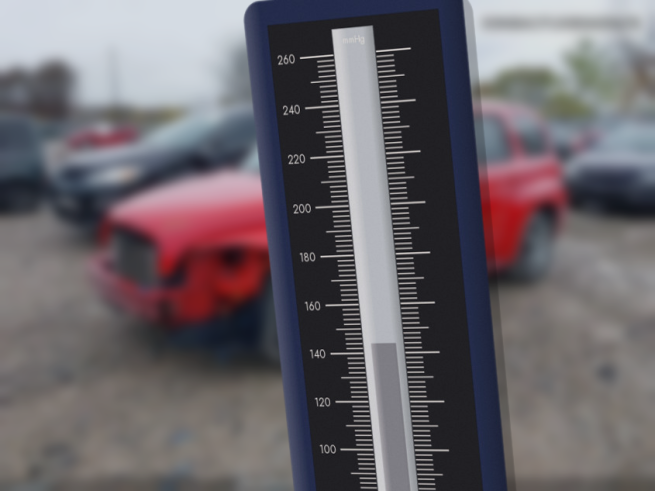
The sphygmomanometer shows 144; mmHg
